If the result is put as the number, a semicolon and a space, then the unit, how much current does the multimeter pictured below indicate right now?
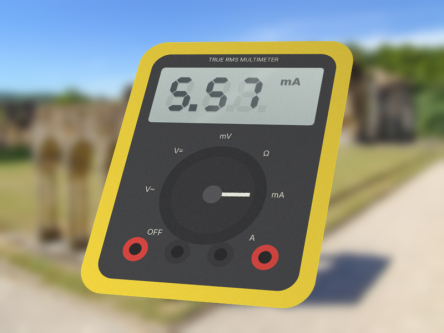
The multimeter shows 5.57; mA
